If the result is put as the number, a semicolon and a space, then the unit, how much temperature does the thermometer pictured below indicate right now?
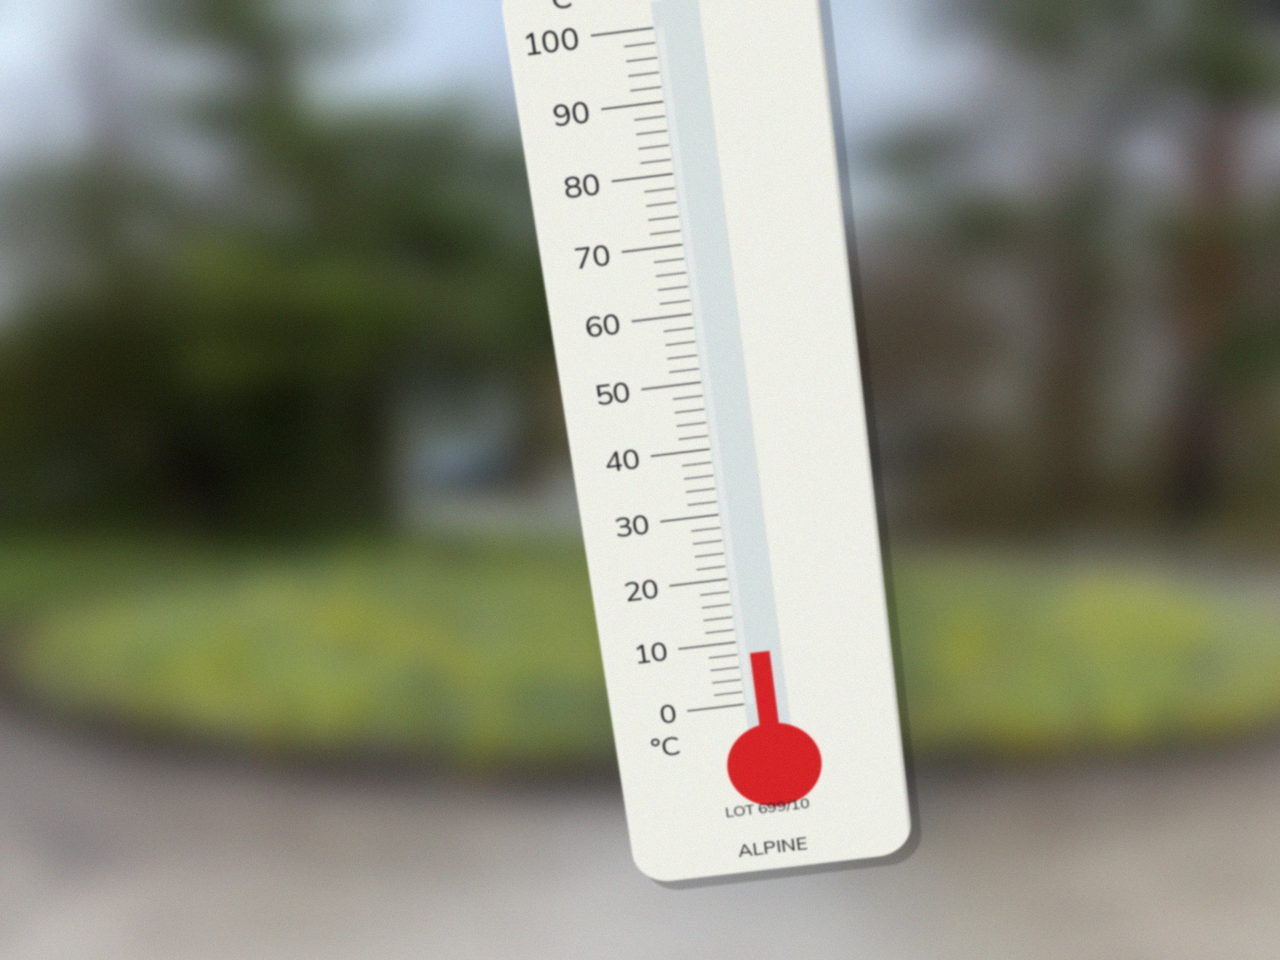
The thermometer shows 8; °C
